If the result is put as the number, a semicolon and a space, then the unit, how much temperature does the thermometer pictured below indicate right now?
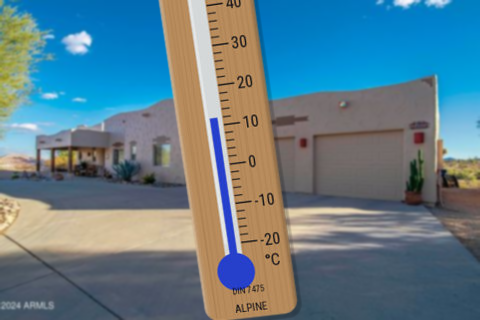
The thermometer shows 12; °C
